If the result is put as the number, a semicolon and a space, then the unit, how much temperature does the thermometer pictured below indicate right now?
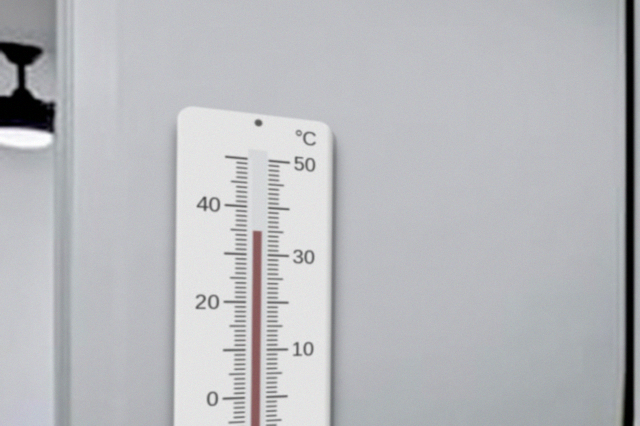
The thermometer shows 35; °C
